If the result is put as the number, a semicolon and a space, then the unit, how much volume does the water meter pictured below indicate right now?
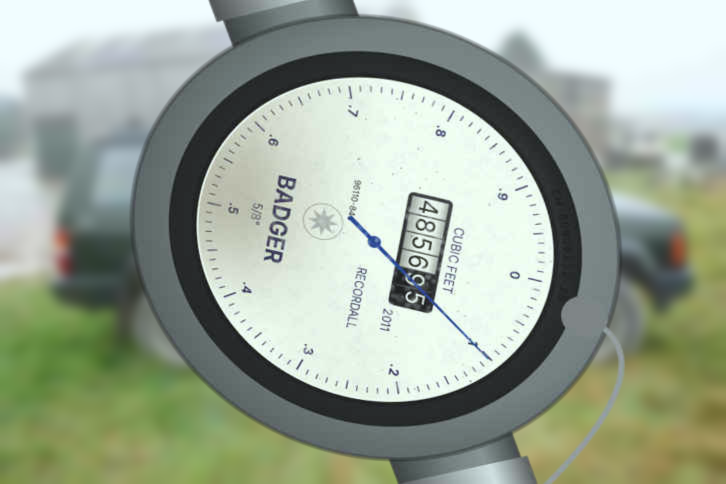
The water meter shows 485695.10; ft³
